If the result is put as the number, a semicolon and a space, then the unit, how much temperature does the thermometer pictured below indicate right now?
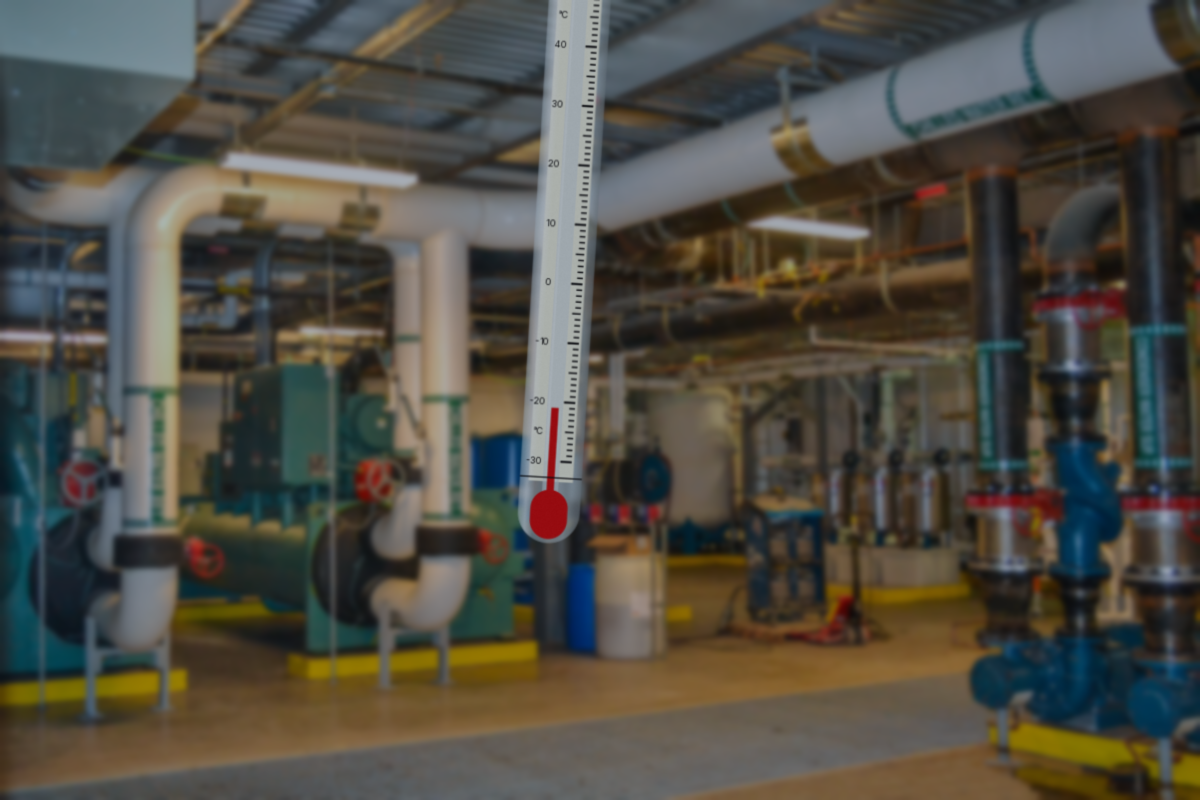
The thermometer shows -21; °C
